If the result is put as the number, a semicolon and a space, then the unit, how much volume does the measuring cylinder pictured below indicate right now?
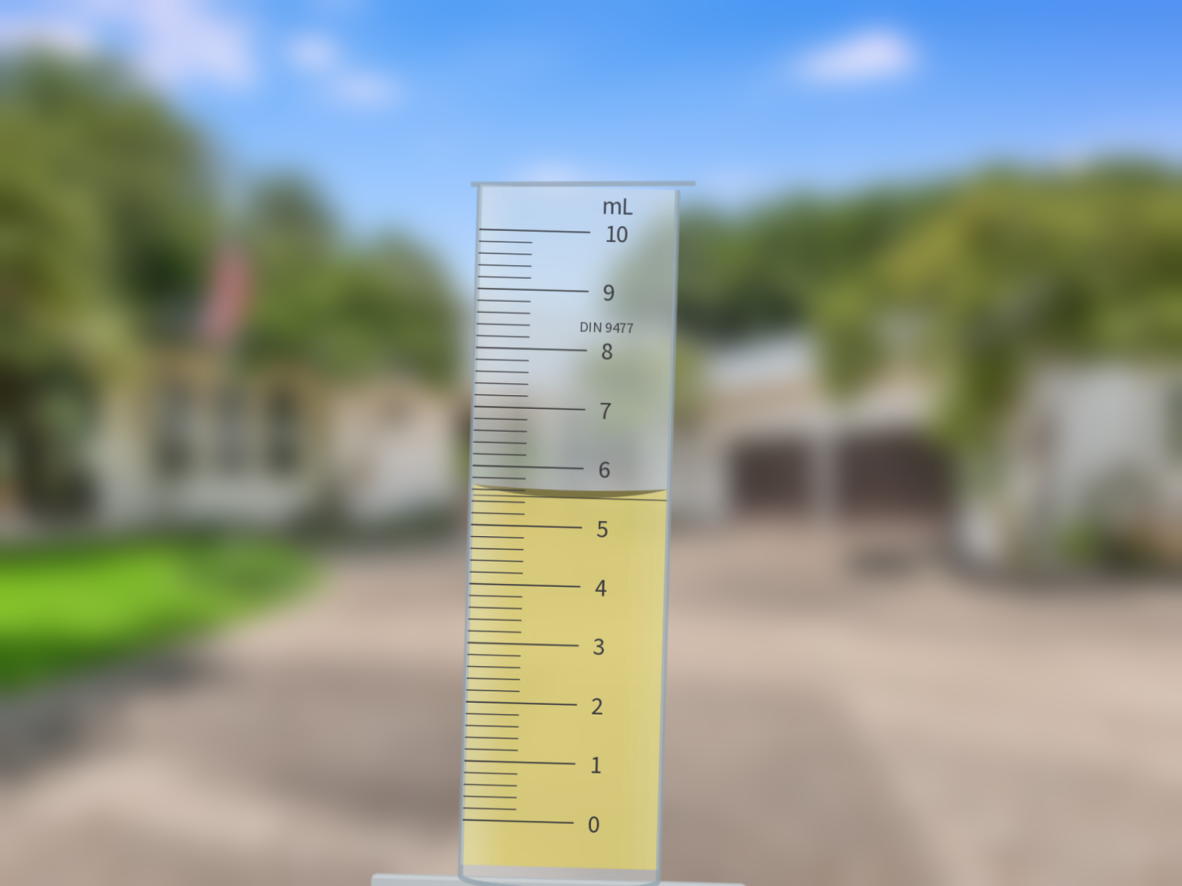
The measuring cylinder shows 5.5; mL
